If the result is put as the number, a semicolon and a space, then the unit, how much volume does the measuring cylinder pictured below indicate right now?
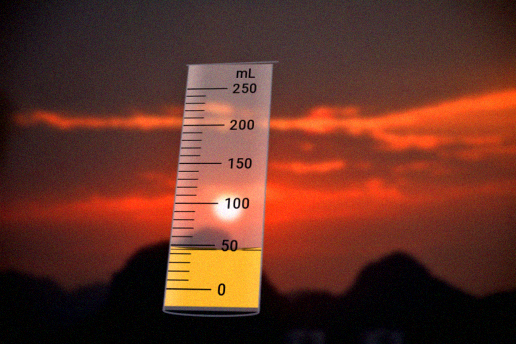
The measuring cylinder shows 45; mL
